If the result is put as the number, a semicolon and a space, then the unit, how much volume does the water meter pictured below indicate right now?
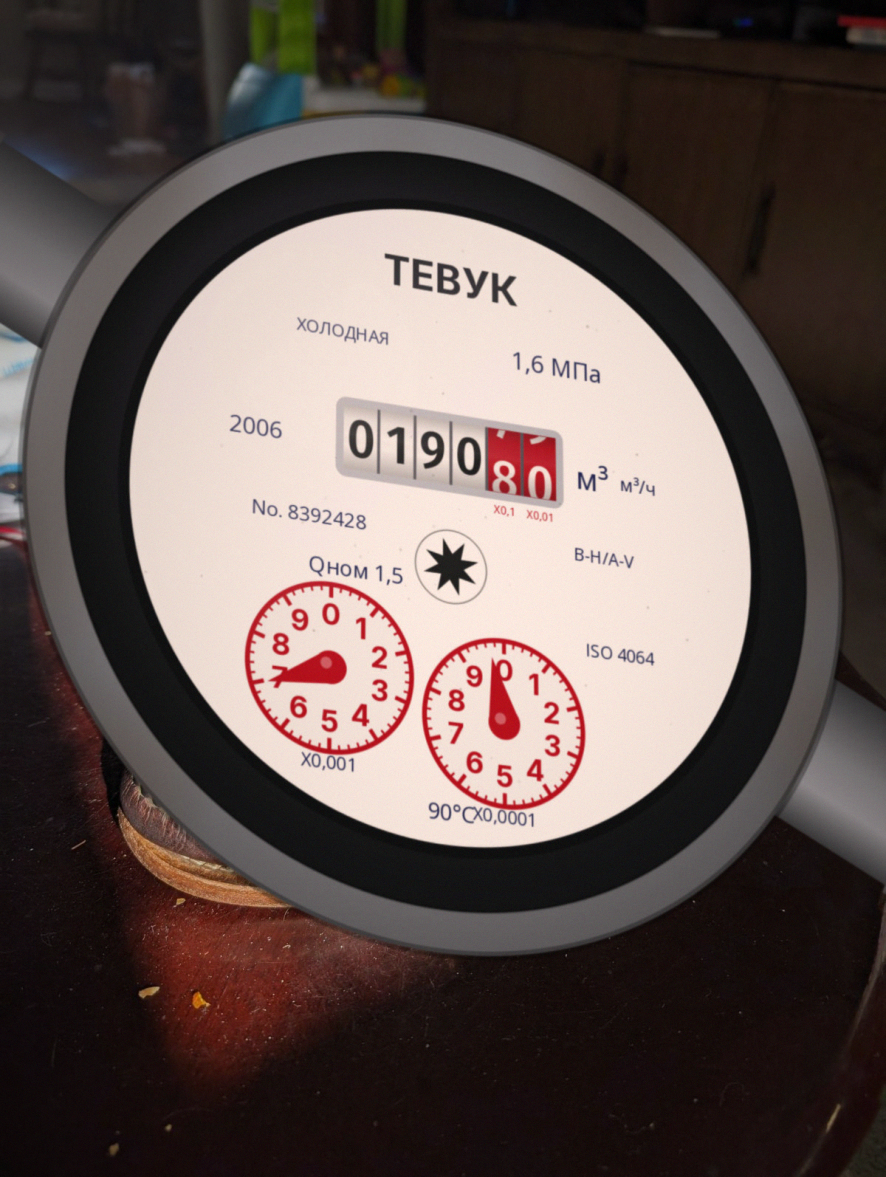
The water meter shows 190.7969; m³
